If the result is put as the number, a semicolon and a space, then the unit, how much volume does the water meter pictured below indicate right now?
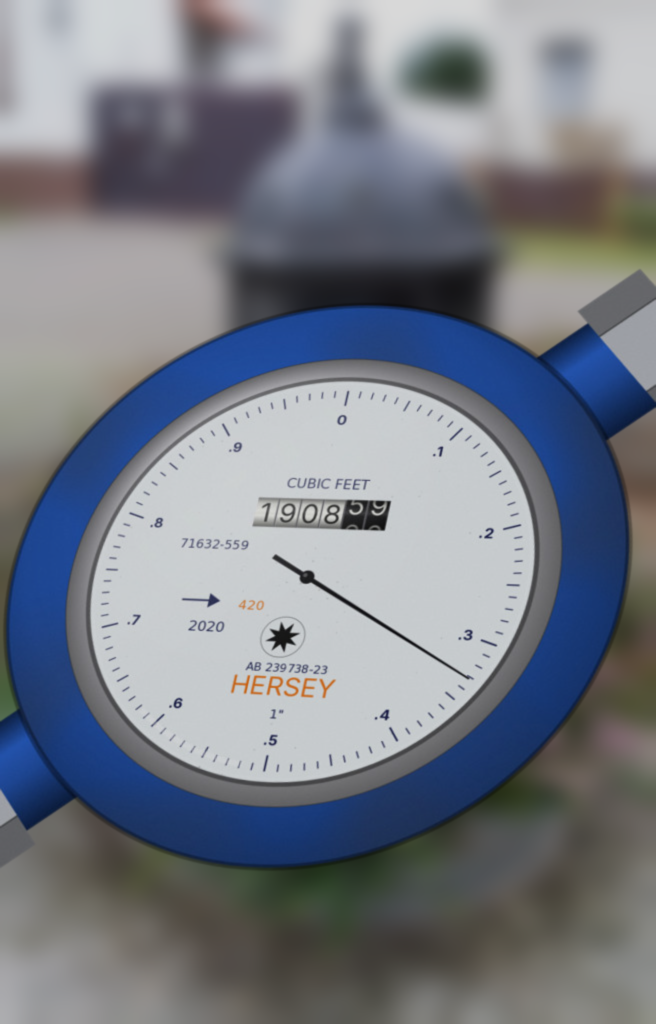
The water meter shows 190859.33; ft³
